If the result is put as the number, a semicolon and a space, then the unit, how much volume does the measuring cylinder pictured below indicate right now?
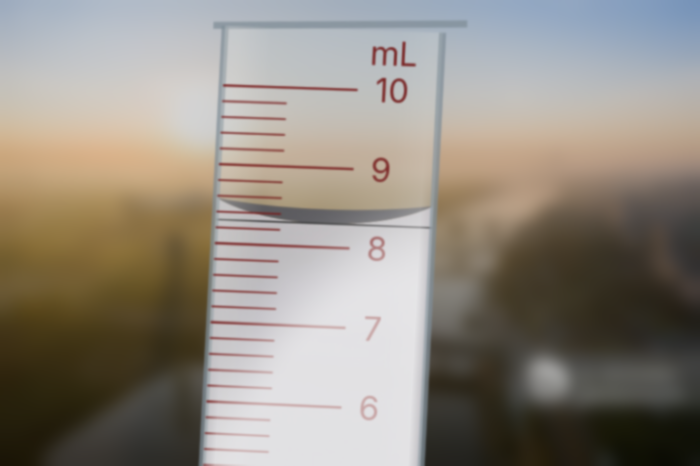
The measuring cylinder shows 8.3; mL
